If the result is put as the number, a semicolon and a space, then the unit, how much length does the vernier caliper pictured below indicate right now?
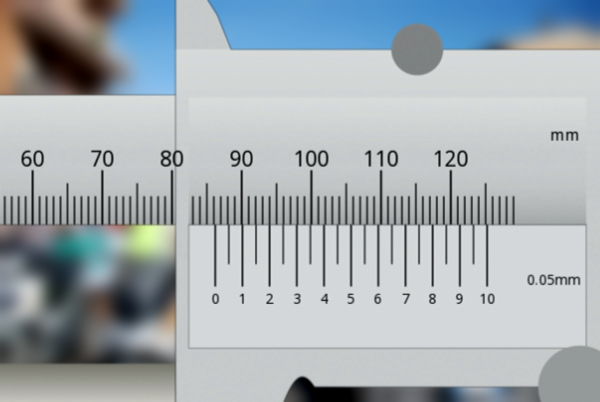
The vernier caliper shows 86.2; mm
